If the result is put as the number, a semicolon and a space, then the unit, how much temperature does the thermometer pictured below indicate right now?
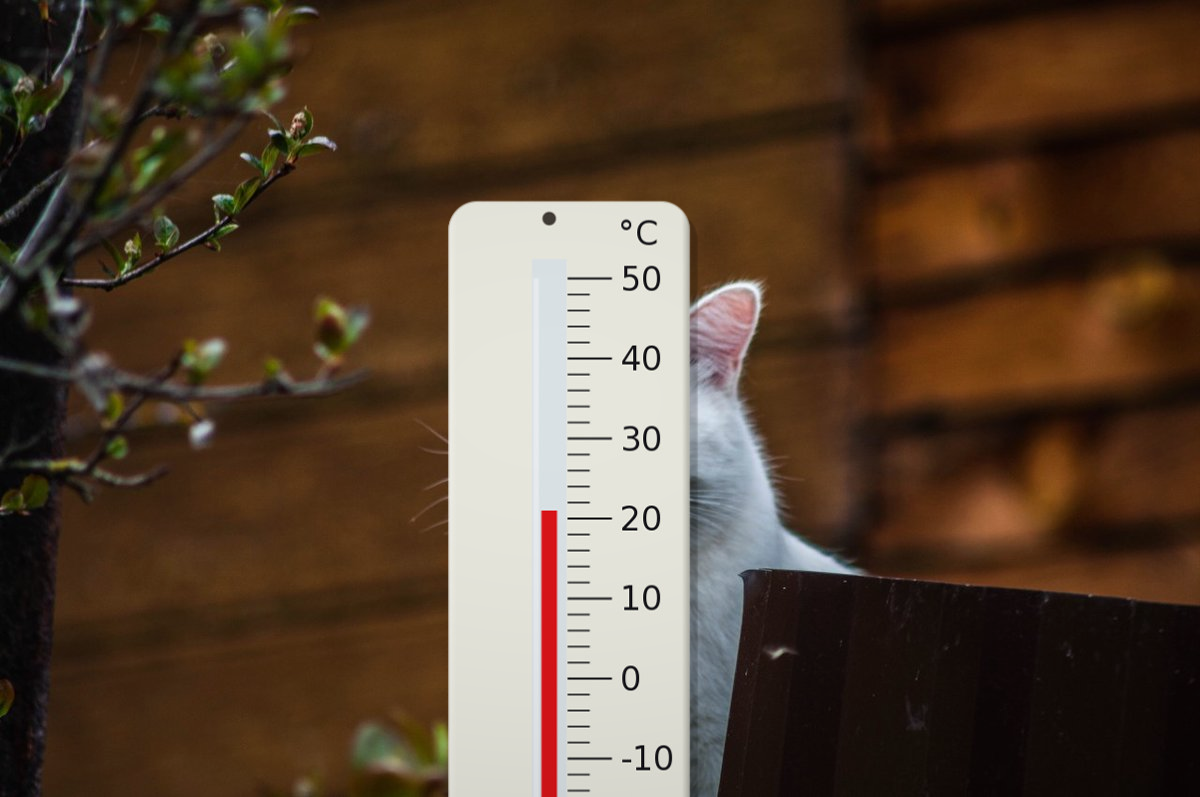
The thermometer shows 21; °C
